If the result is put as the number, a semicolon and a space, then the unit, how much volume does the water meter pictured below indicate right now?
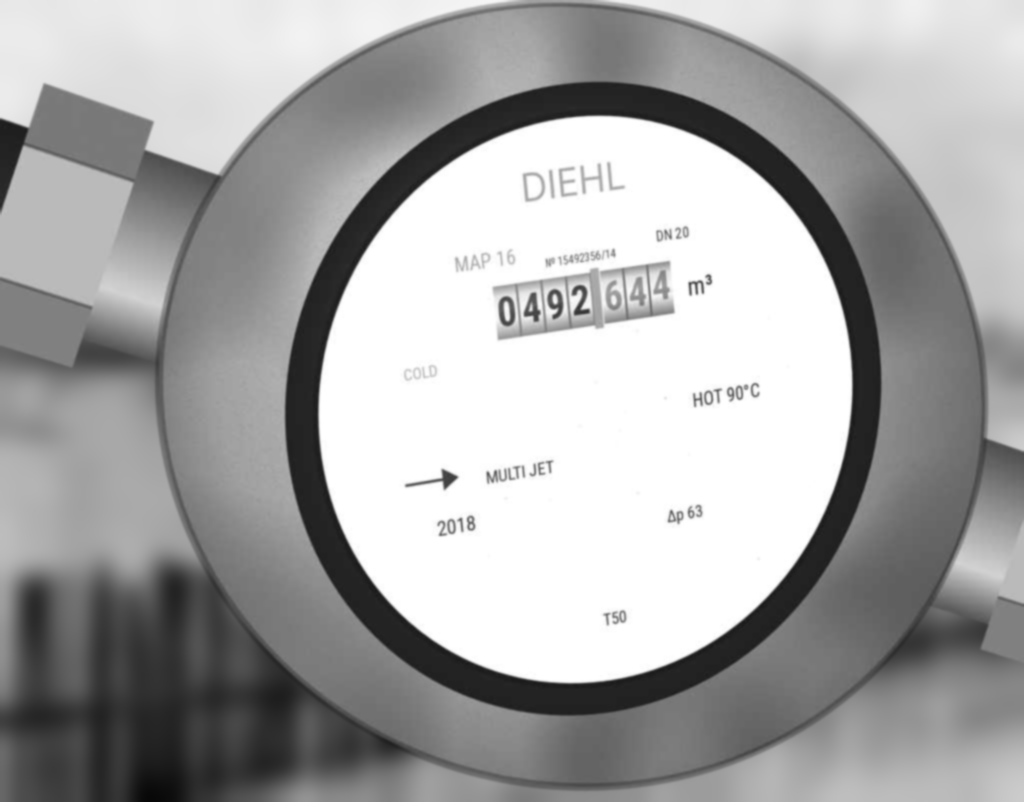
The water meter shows 492.644; m³
